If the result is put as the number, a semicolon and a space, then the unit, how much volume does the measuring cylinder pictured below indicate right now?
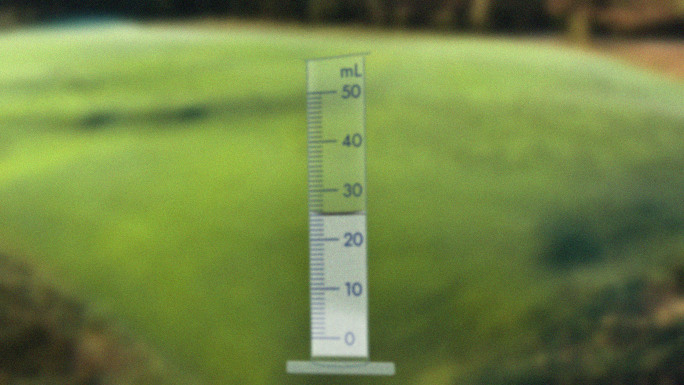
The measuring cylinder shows 25; mL
